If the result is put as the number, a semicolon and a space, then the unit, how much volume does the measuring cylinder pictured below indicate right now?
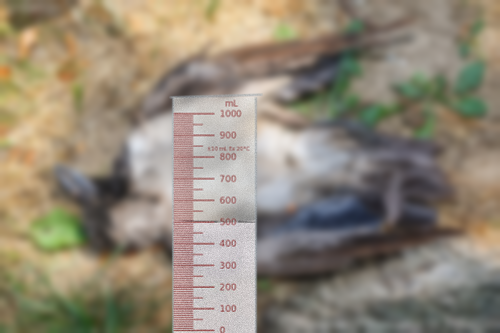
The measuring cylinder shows 500; mL
